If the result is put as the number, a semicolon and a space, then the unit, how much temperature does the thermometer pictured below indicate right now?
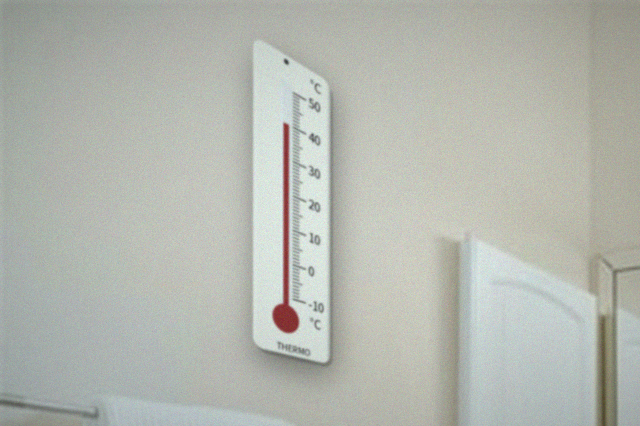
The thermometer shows 40; °C
